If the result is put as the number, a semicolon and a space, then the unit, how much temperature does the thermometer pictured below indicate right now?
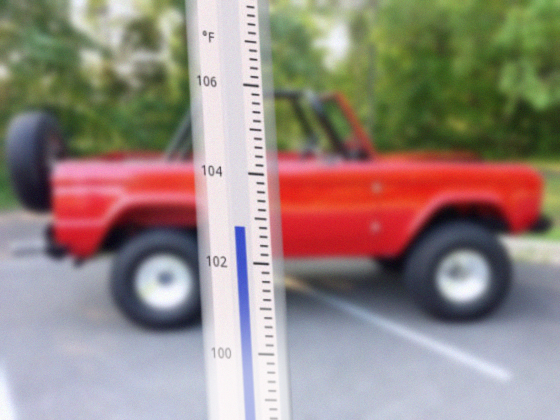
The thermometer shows 102.8; °F
